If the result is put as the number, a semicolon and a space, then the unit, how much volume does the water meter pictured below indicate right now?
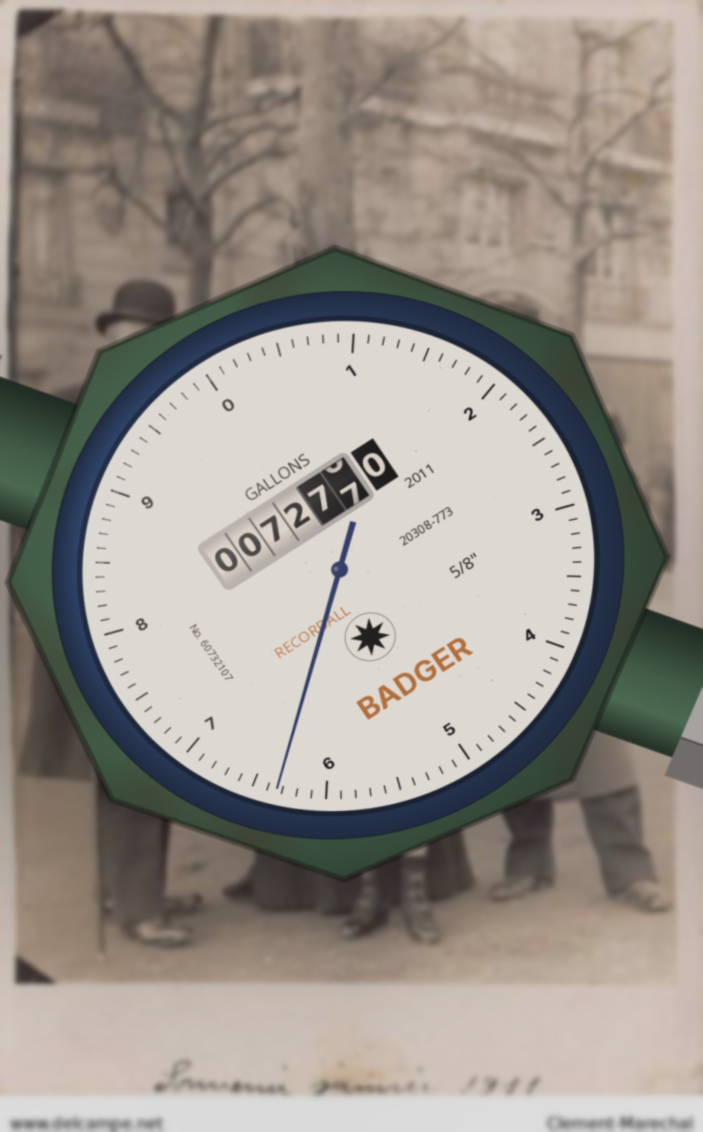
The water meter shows 72766.3; gal
